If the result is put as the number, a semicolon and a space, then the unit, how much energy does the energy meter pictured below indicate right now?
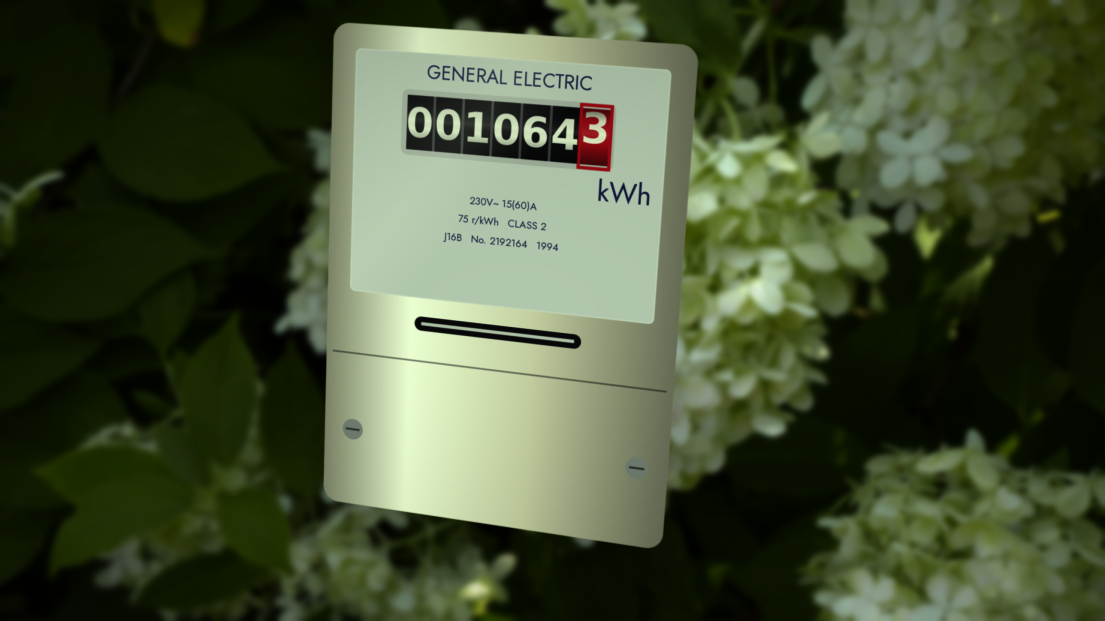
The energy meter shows 1064.3; kWh
